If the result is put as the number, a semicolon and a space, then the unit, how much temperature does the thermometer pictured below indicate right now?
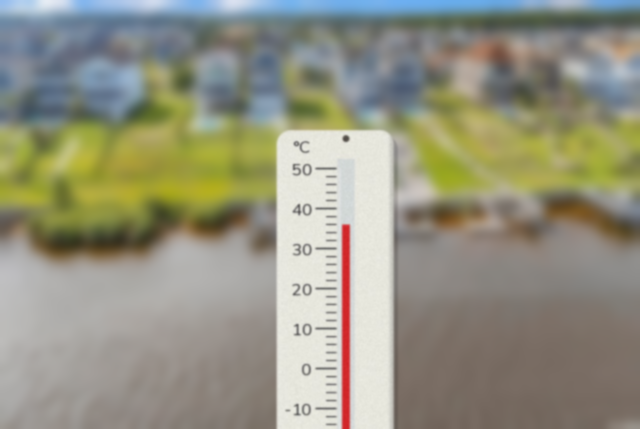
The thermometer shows 36; °C
